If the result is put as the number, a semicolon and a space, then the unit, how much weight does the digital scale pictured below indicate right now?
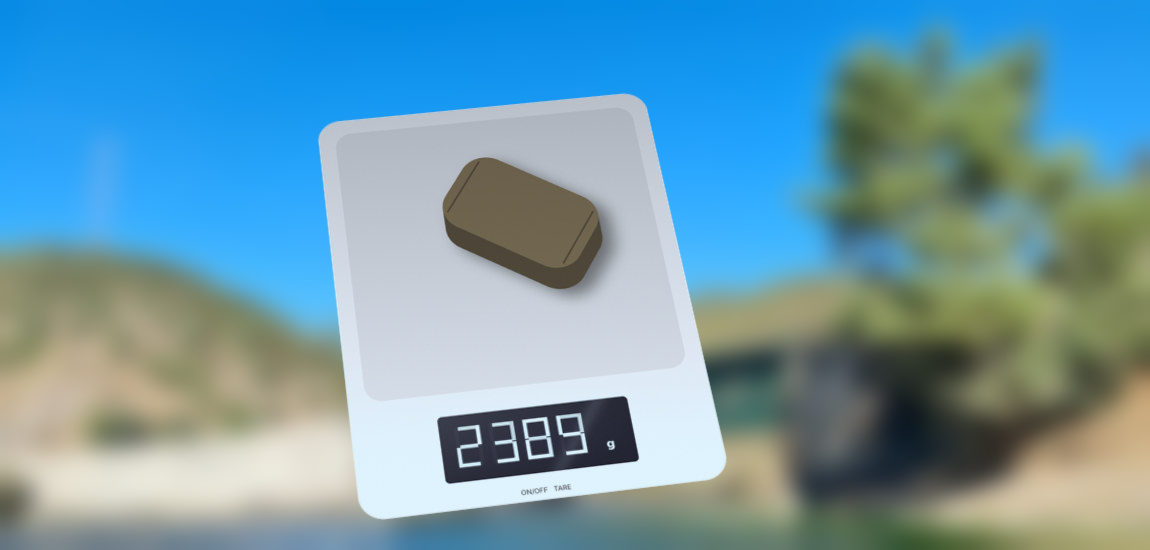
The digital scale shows 2389; g
